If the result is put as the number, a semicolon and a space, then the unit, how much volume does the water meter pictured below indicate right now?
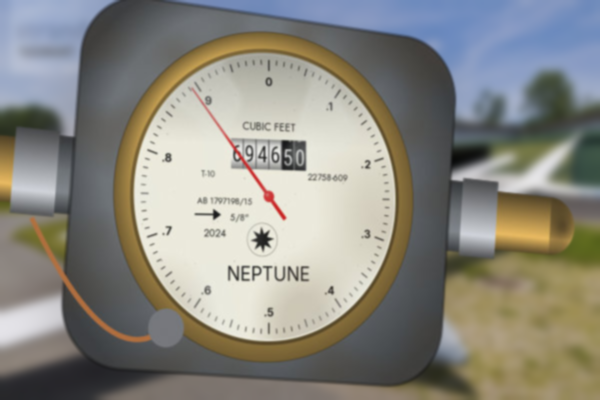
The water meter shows 694649.89; ft³
